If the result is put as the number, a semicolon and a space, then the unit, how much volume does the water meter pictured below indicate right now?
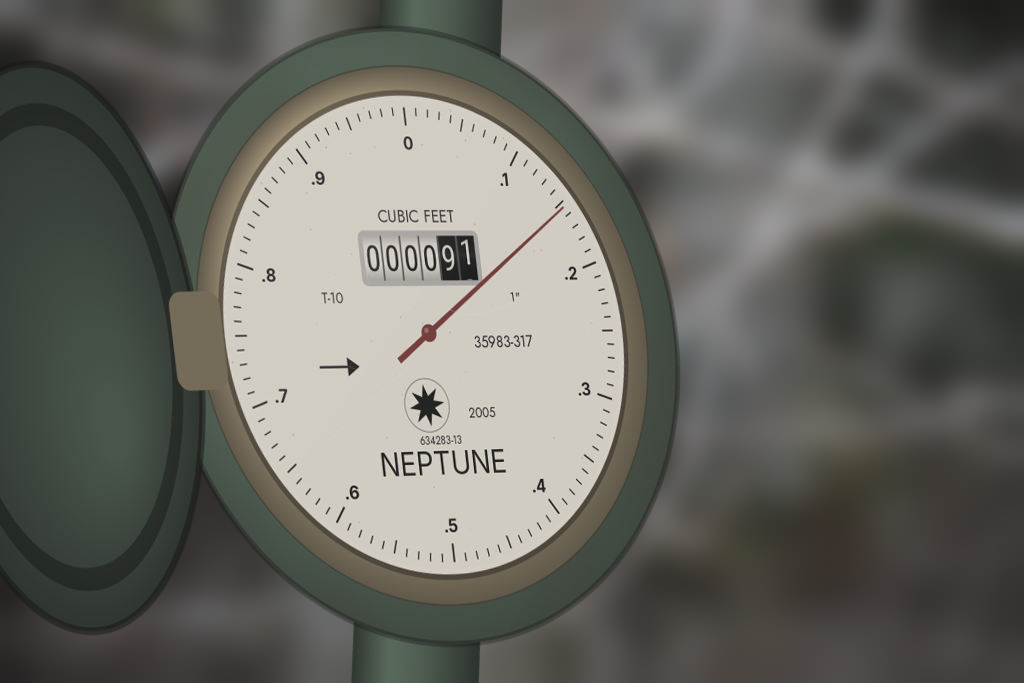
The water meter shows 91.15; ft³
